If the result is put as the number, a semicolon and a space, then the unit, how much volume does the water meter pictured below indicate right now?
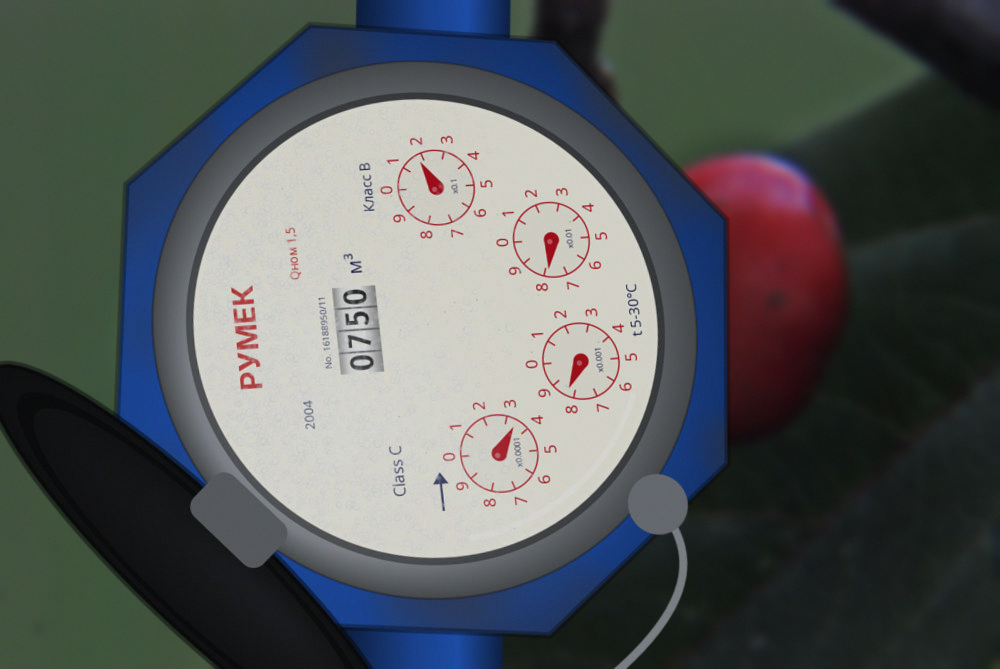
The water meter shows 750.1783; m³
